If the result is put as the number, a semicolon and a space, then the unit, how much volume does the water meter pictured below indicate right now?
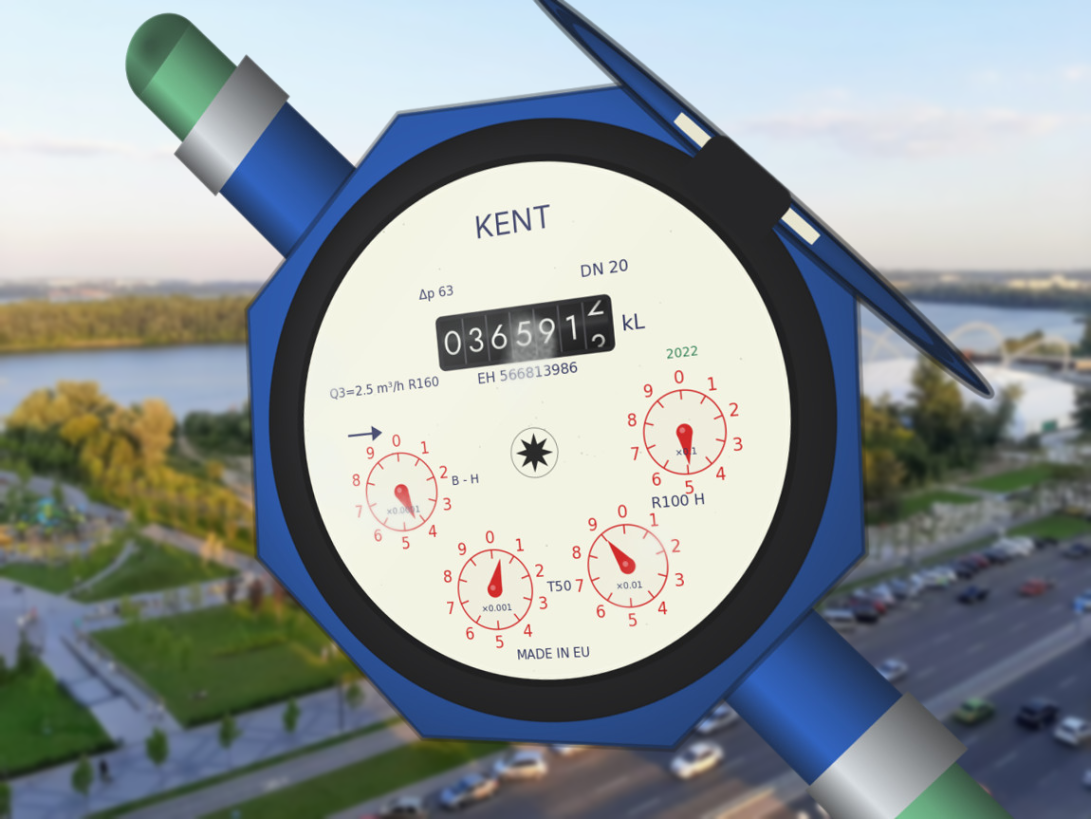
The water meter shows 365912.4904; kL
